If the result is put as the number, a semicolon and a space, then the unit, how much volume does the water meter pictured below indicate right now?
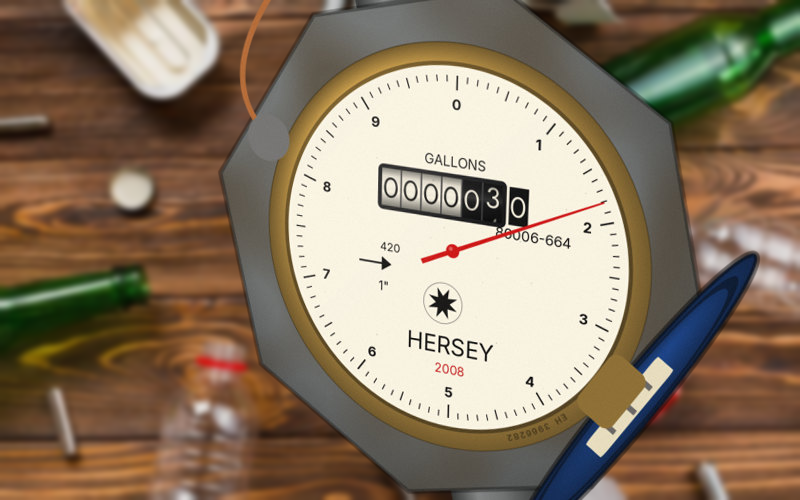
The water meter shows 31.8; gal
